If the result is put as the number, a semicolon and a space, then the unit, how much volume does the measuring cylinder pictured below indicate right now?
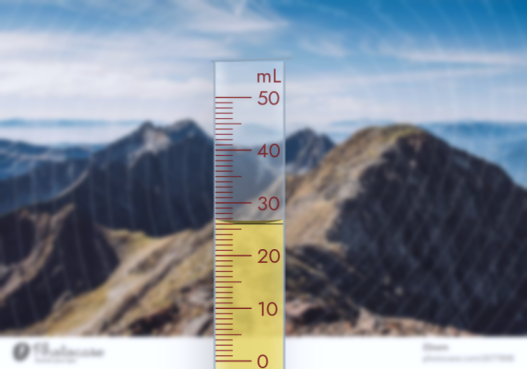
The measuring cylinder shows 26; mL
